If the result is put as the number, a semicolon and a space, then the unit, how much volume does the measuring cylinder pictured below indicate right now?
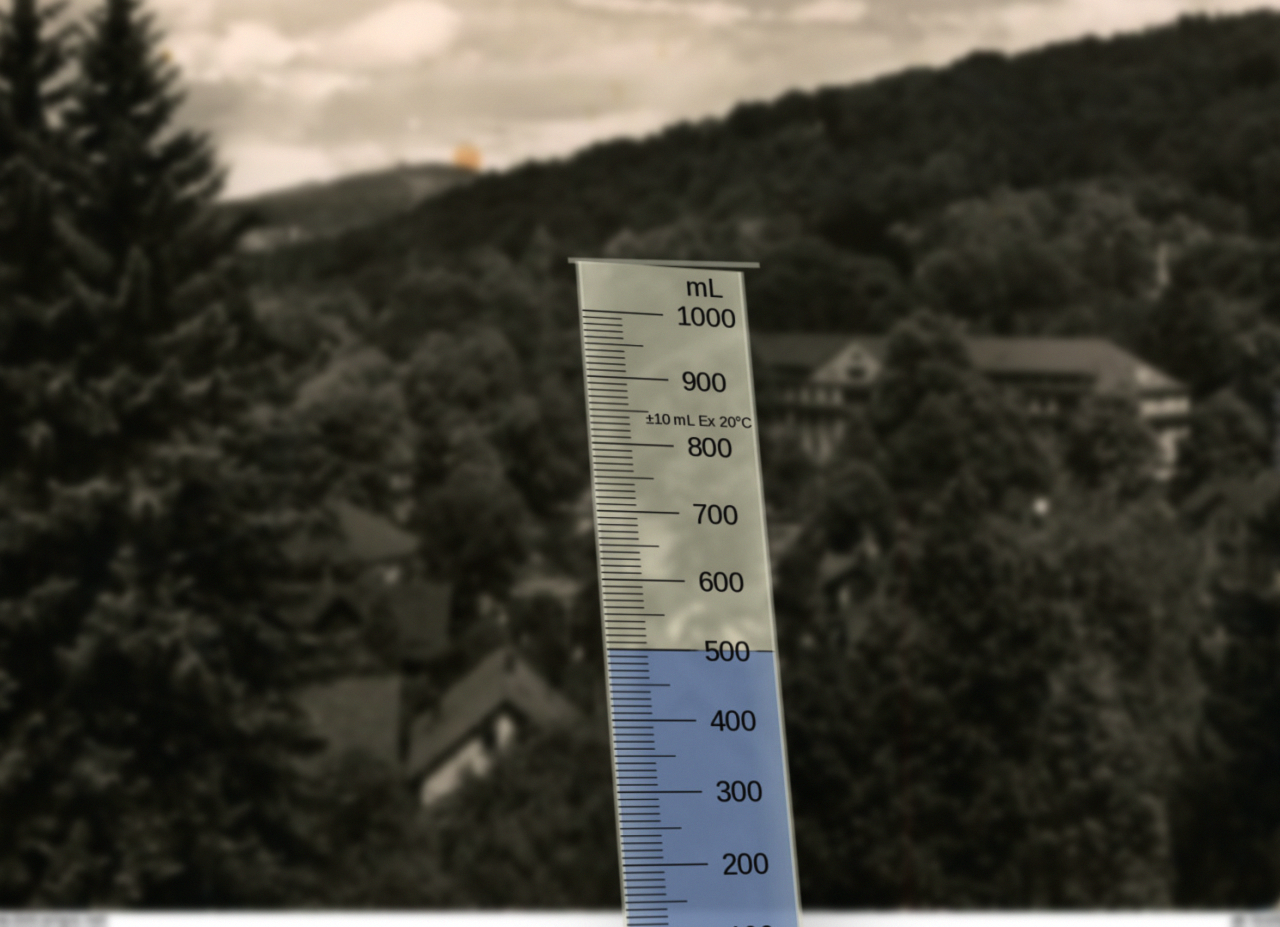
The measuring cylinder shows 500; mL
